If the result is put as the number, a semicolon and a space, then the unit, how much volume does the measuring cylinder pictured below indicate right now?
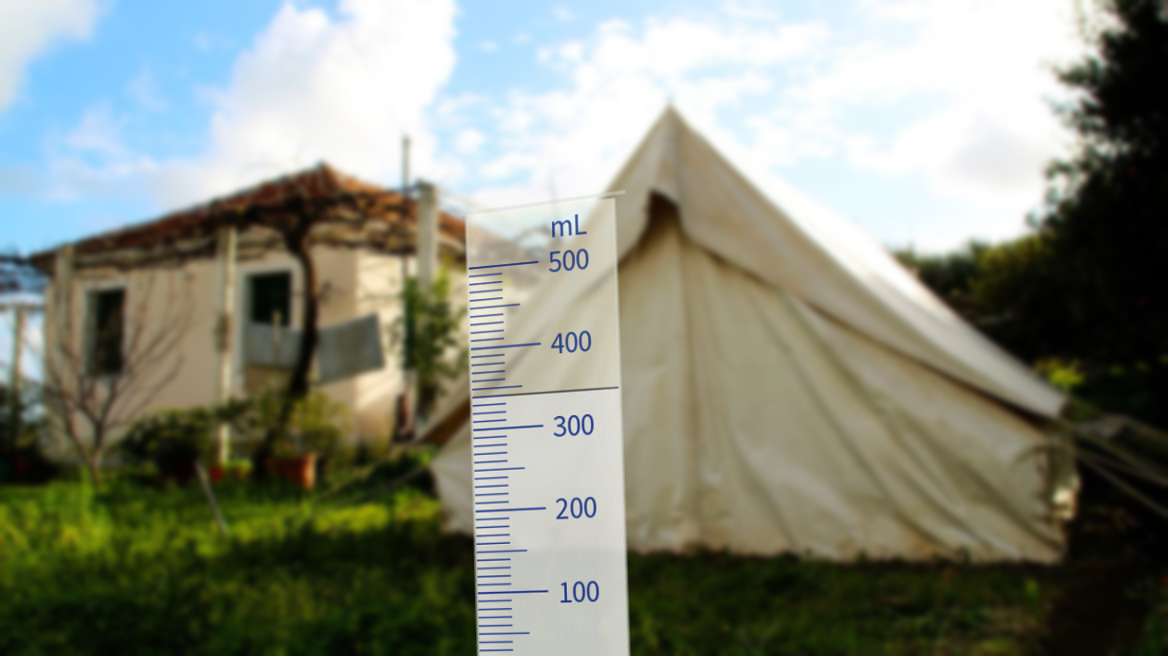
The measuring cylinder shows 340; mL
